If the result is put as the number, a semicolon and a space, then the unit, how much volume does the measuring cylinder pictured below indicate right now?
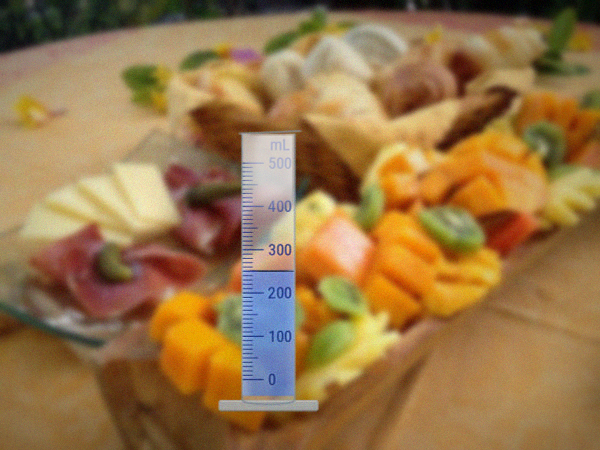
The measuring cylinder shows 250; mL
